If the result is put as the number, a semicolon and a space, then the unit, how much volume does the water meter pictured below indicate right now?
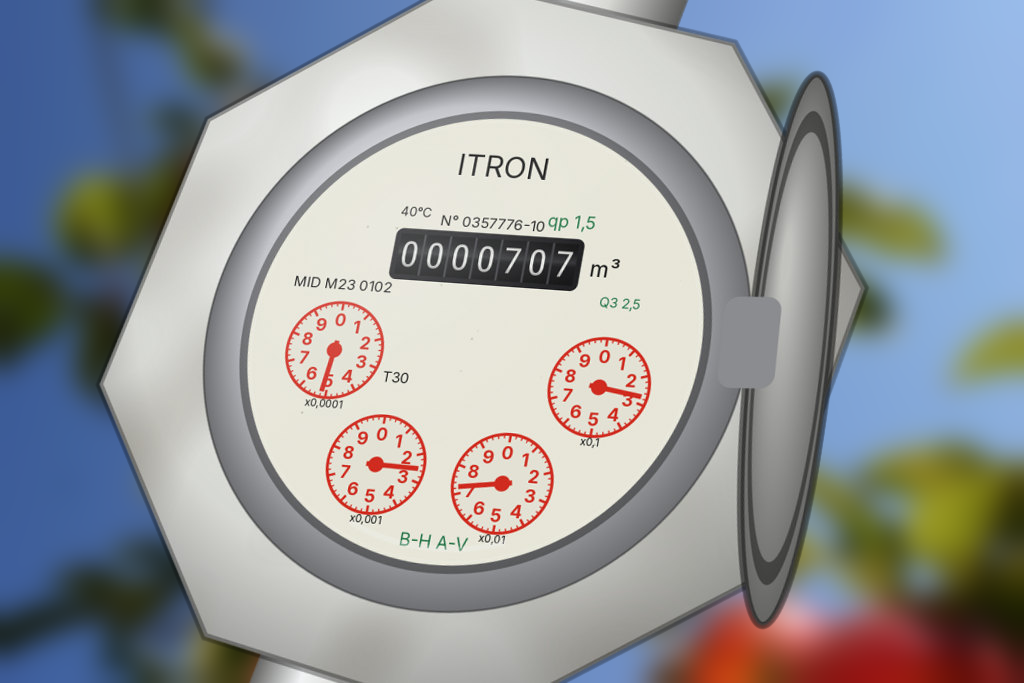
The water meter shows 707.2725; m³
